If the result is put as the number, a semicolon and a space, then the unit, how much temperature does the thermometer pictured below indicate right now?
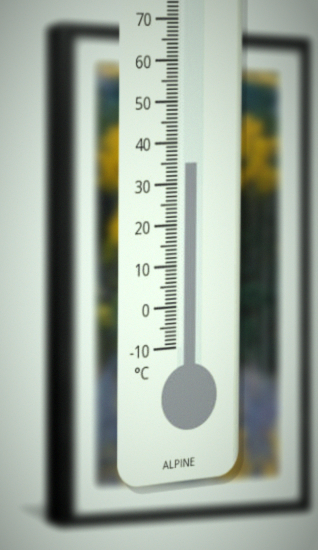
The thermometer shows 35; °C
